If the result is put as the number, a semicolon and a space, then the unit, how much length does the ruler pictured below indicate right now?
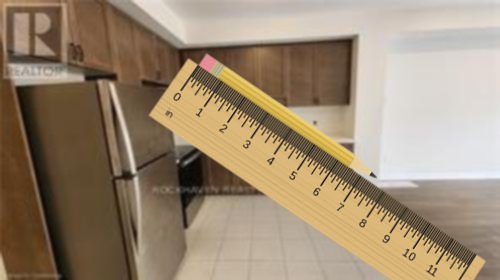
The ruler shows 7.5; in
